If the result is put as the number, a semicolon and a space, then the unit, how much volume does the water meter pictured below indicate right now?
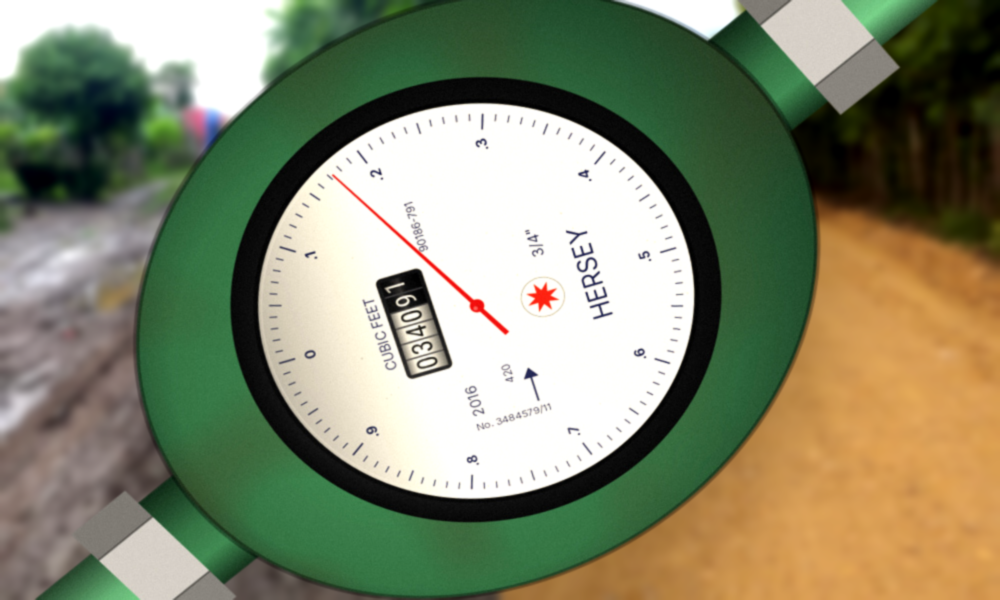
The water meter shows 34091.17; ft³
